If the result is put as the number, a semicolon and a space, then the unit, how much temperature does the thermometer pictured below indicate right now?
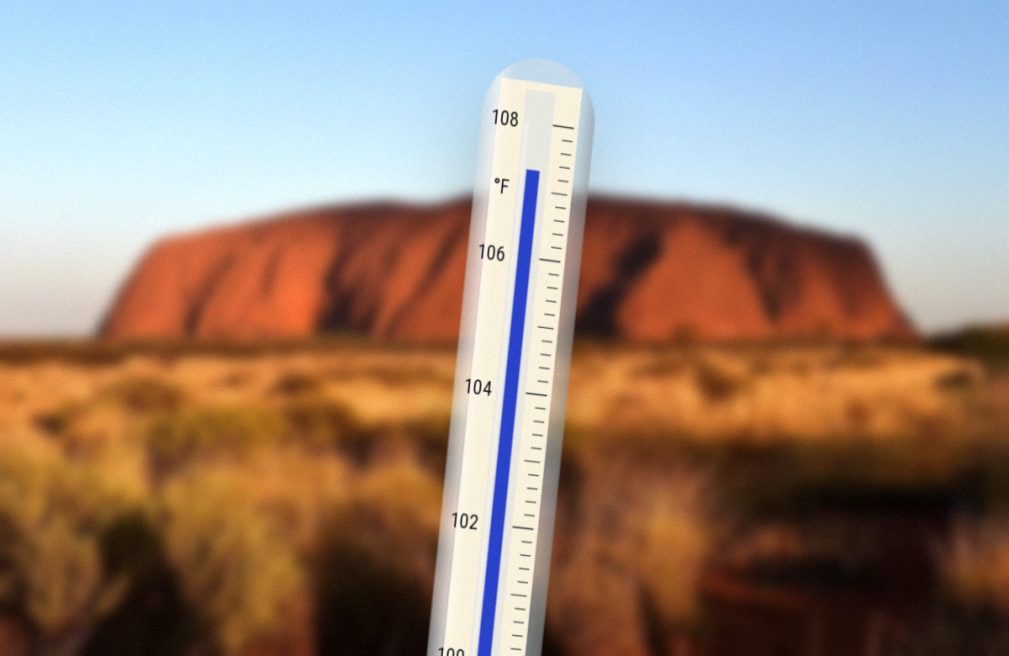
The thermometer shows 107.3; °F
